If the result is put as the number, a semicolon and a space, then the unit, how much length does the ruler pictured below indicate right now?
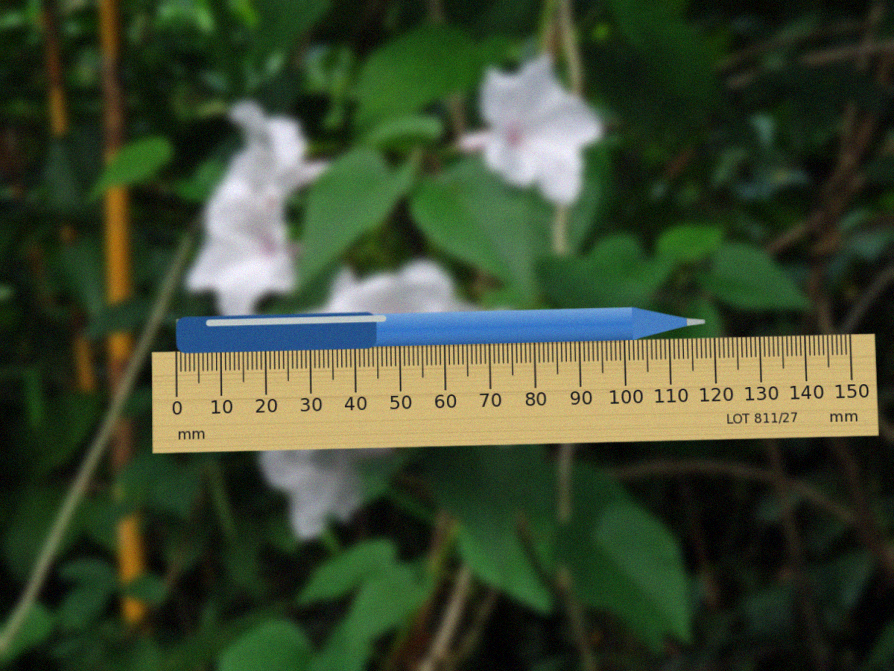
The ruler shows 118; mm
